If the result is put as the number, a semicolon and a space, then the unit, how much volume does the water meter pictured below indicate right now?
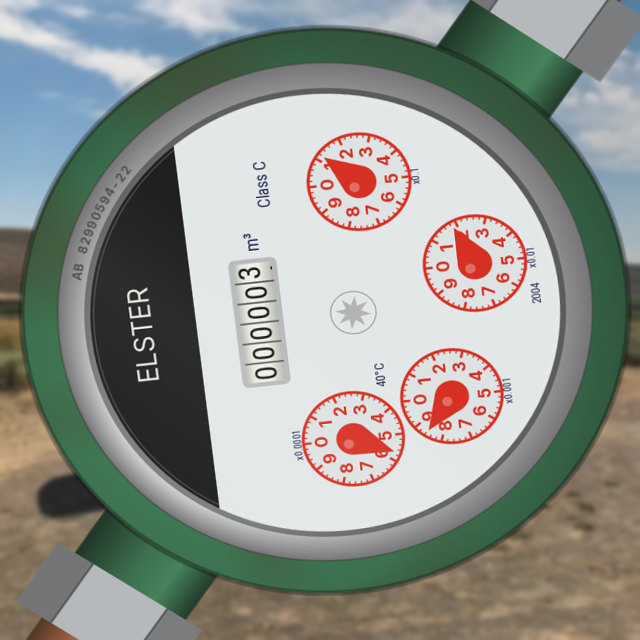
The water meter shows 3.1185; m³
